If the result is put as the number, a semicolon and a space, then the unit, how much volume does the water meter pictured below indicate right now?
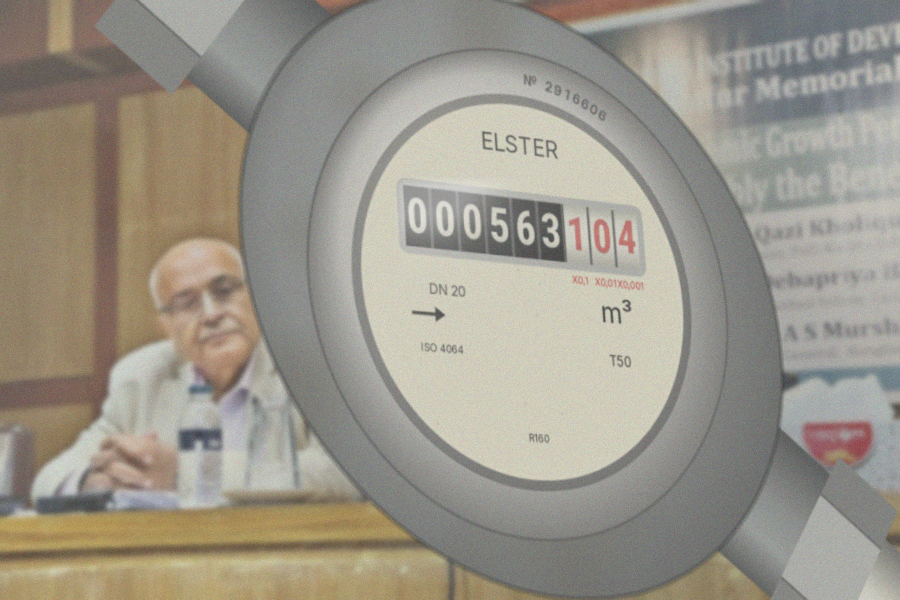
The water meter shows 563.104; m³
